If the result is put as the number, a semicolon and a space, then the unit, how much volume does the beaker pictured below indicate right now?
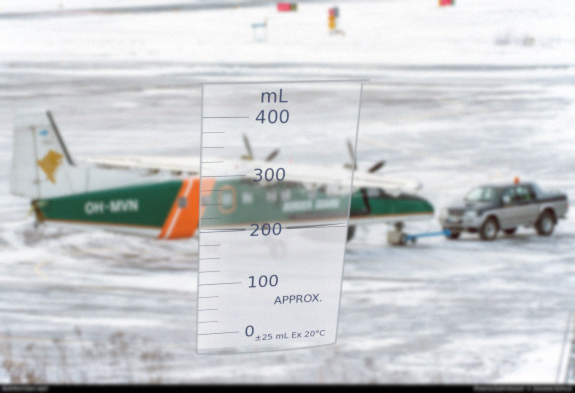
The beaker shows 200; mL
